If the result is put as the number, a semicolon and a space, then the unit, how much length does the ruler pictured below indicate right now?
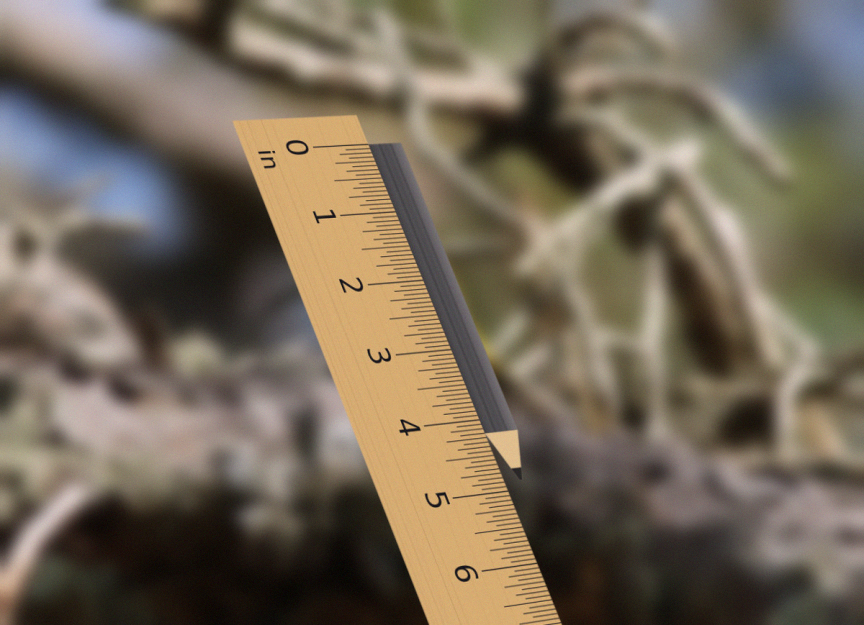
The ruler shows 4.875; in
